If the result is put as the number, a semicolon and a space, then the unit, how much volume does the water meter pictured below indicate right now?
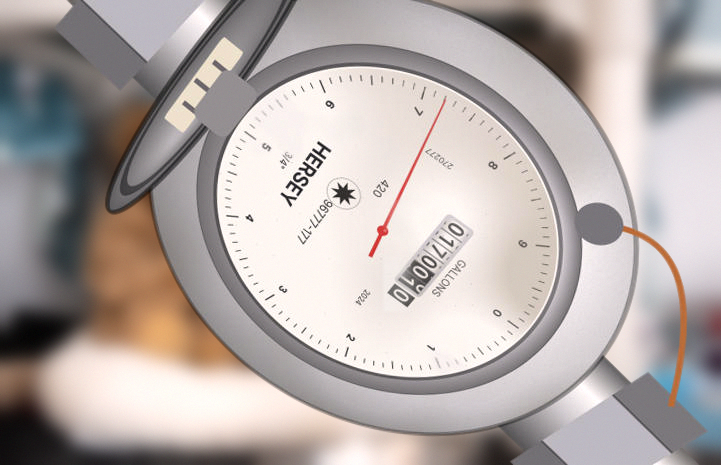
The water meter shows 170007.2; gal
